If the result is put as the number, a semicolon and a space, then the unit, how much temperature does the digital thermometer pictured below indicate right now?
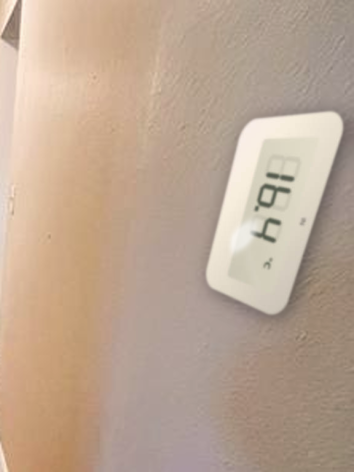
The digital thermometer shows 16.4; °C
